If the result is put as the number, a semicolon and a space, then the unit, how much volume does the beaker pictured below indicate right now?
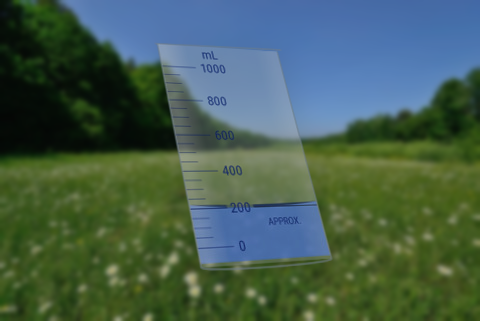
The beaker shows 200; mL
